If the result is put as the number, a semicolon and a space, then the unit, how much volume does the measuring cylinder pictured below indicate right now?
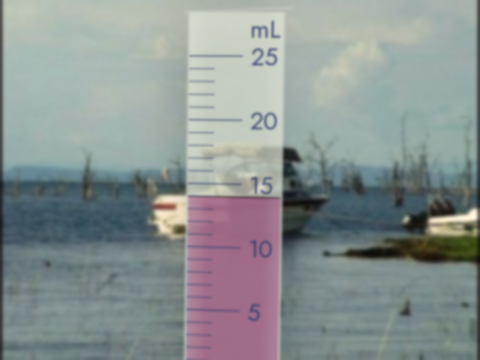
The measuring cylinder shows 14; mL
